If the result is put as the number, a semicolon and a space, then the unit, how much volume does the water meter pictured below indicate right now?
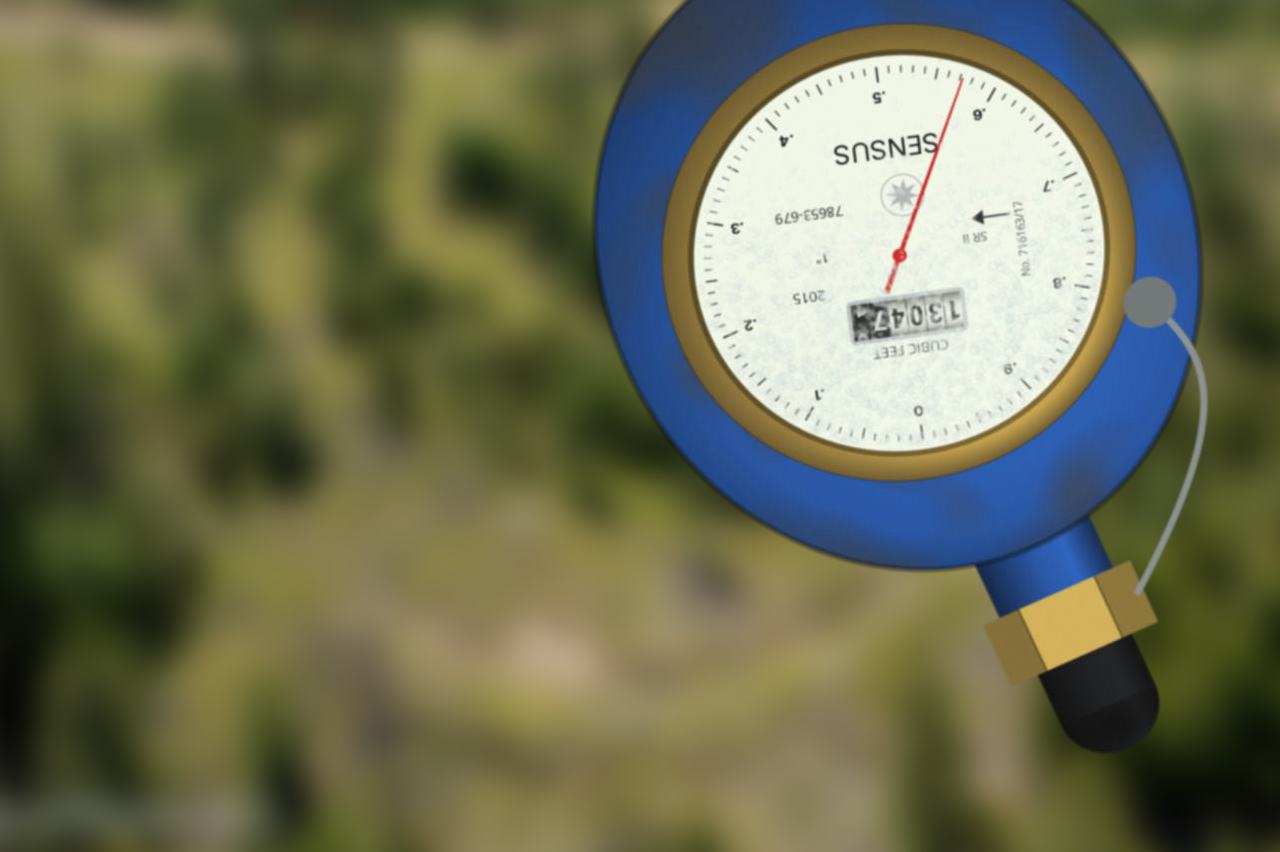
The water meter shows 130470.57; ft³
